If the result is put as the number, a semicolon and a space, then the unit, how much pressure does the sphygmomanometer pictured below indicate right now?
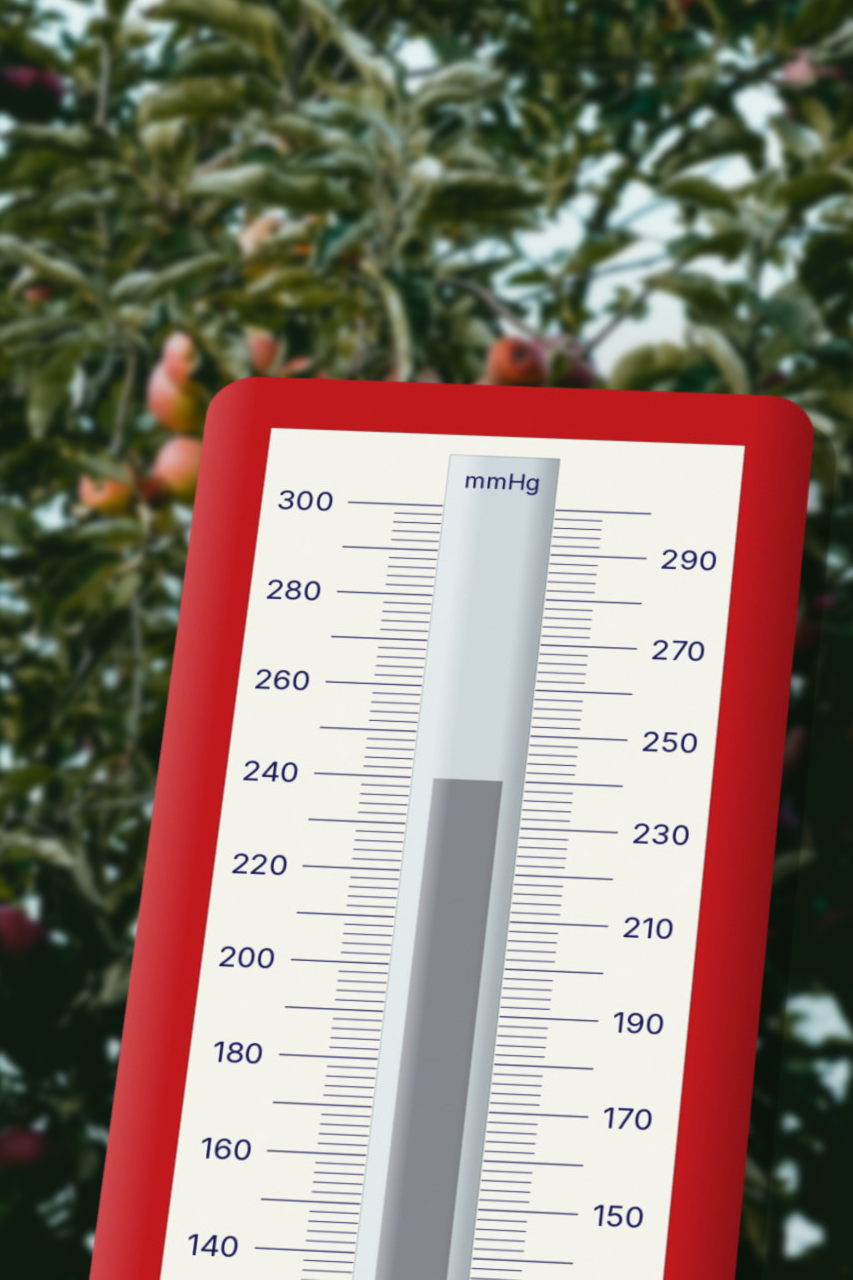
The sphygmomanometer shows 240; mmHg
